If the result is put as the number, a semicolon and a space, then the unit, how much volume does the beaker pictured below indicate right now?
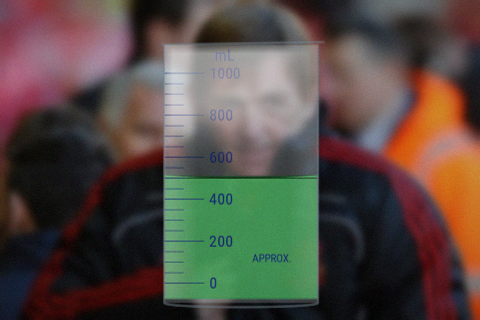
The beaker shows 500; mL
